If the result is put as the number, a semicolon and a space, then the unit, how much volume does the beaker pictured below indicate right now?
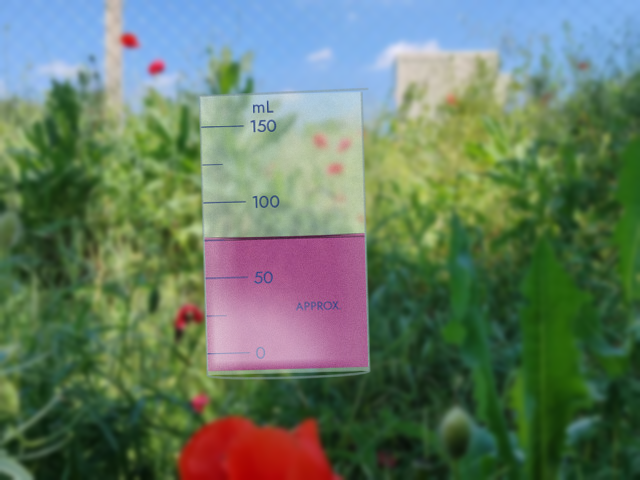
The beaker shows 75; mL
